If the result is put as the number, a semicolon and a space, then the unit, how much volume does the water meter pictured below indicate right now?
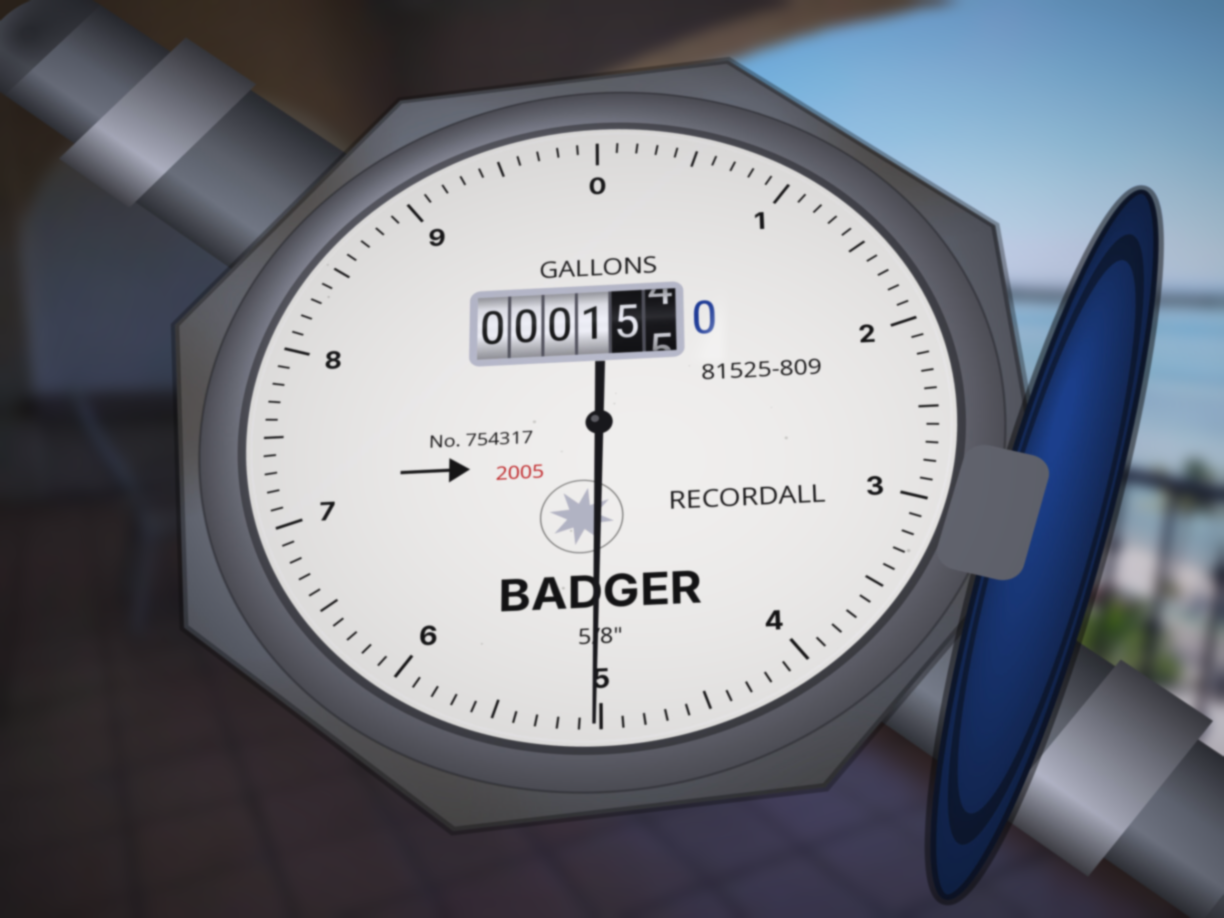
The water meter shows 1545.0; gal
